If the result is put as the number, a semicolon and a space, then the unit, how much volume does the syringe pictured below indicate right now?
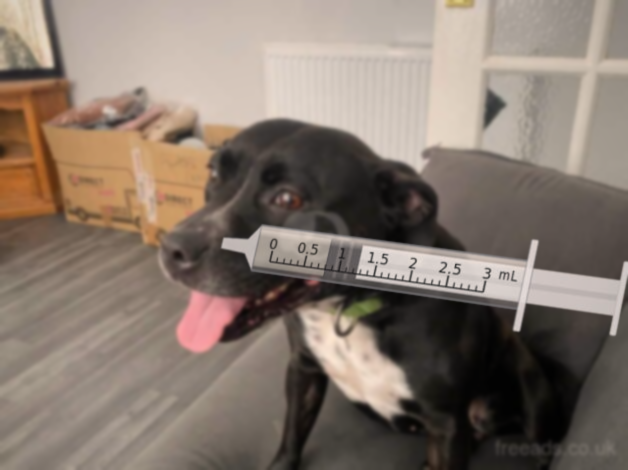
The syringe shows 0.8; mL
